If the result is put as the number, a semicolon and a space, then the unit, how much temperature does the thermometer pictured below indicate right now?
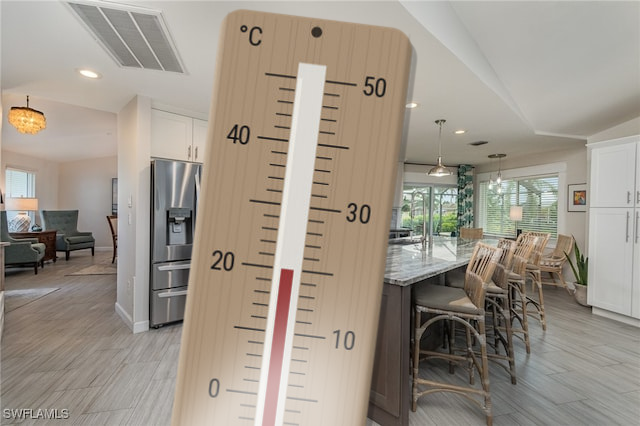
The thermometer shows 20; °C
